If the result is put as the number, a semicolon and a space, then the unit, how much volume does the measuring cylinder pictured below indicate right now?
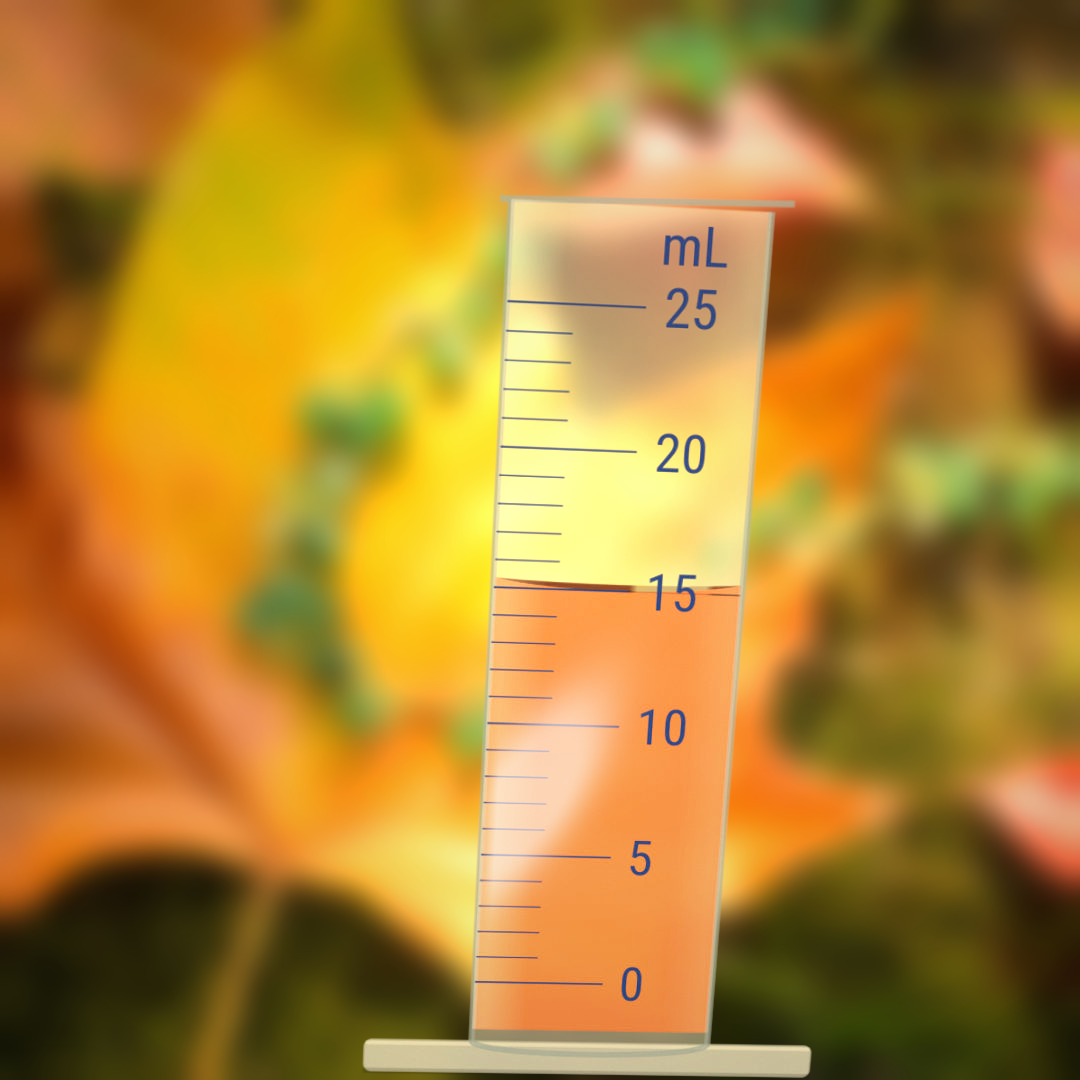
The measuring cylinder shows 15; mL
